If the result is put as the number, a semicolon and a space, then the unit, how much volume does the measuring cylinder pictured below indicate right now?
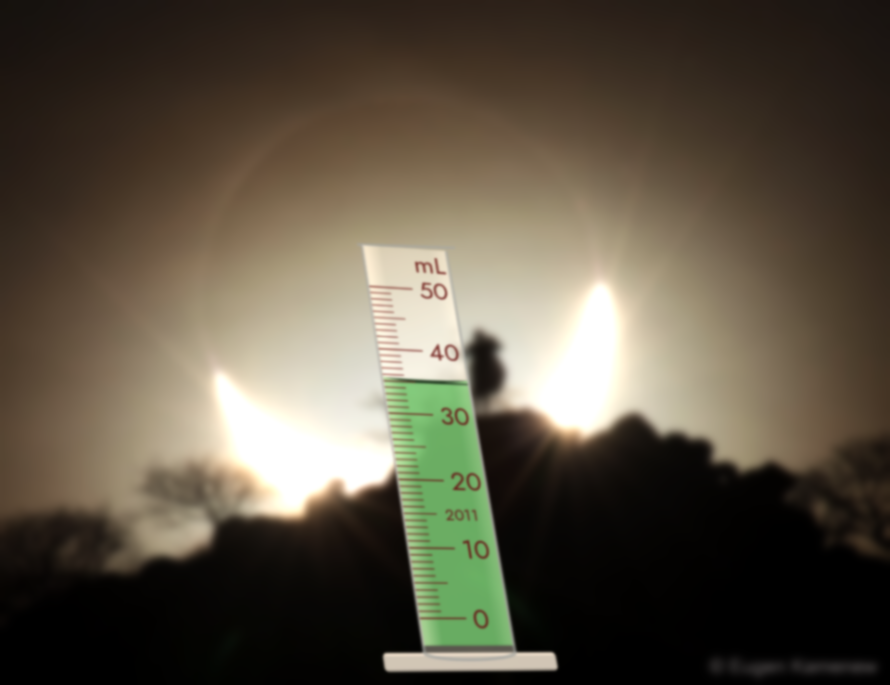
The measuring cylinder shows 35; mL
